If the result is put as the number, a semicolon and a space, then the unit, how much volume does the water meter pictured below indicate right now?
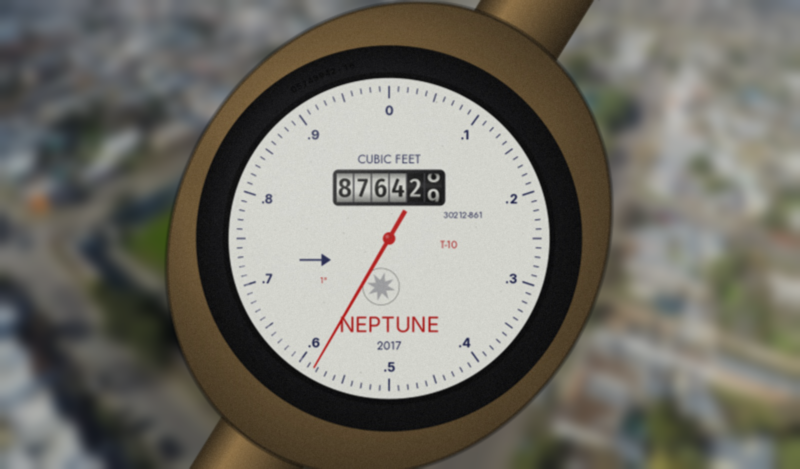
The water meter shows 876428.58; ft³
